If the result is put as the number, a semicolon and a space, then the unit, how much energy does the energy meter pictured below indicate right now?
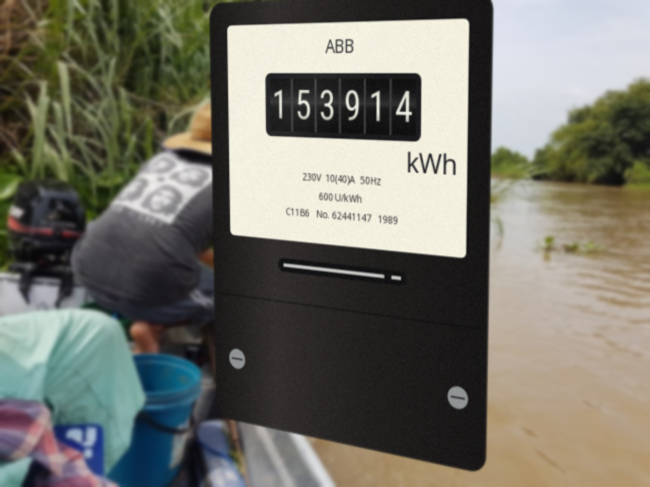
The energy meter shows 153914; kWh
